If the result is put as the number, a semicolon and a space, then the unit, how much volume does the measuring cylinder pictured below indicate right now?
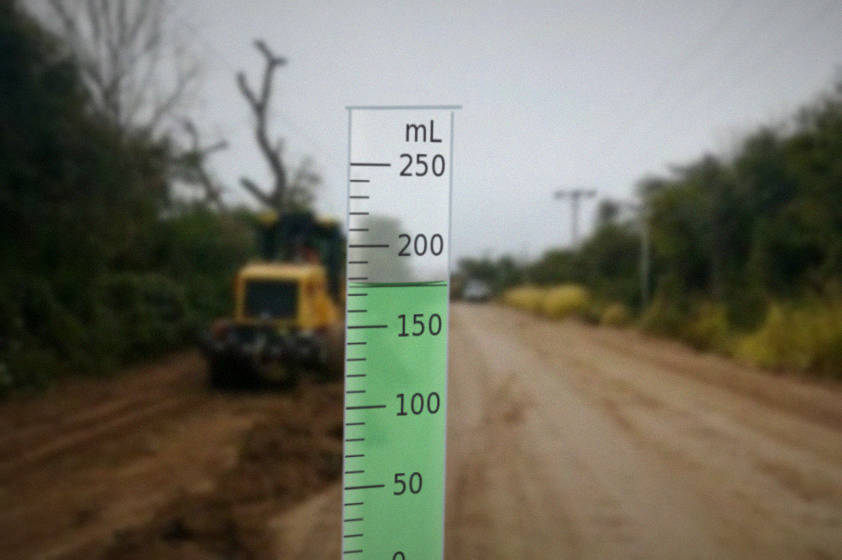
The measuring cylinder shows 175; mL
